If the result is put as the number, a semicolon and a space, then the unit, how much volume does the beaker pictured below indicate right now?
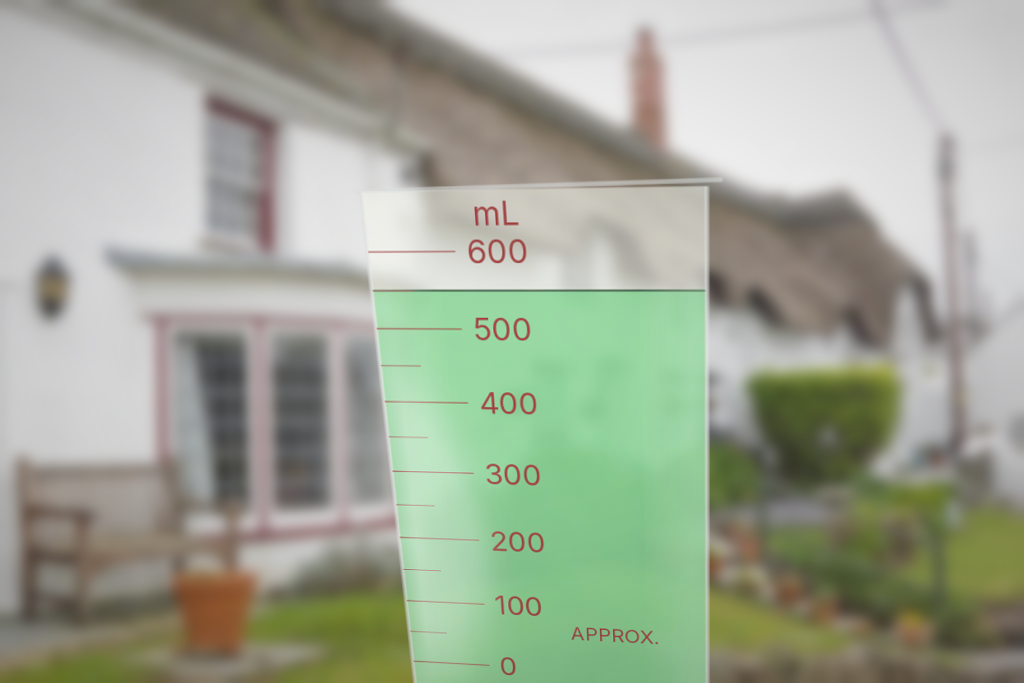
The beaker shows 550; mL
